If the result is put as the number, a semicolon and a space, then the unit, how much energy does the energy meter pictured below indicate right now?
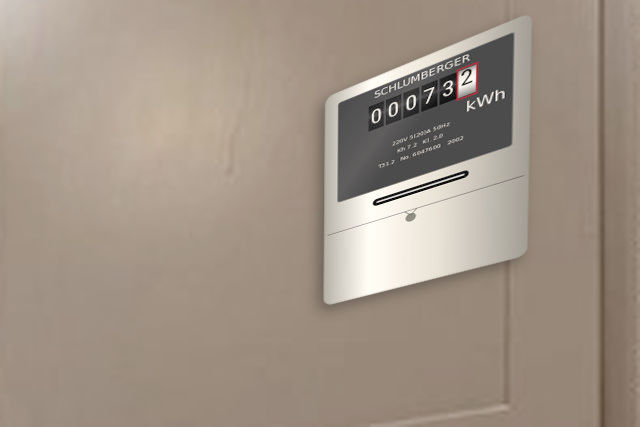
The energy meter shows 73.2; kWh
